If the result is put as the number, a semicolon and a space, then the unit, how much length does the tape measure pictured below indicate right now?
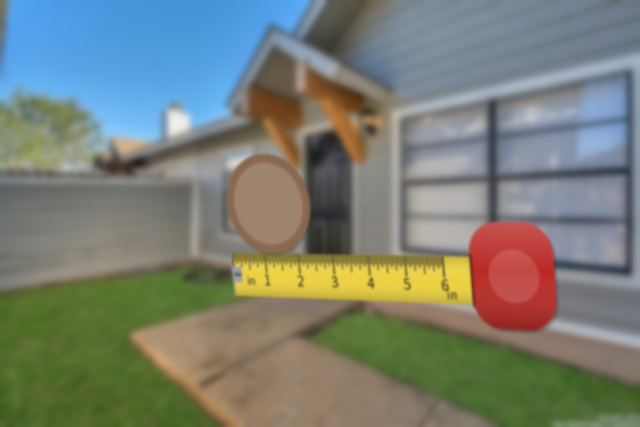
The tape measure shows 2.5; in
